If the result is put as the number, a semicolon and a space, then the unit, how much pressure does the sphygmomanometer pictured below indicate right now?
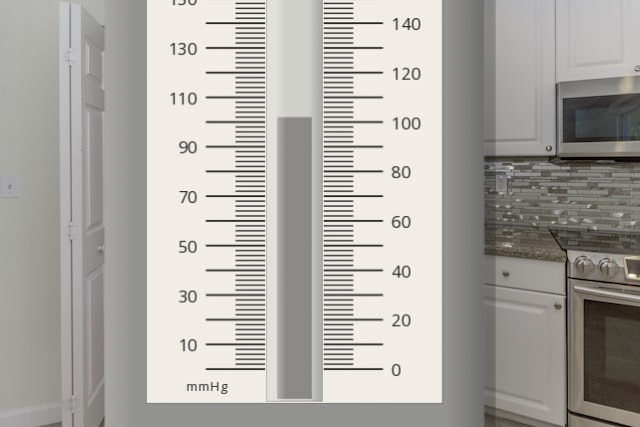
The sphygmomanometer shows 102; mmHg
